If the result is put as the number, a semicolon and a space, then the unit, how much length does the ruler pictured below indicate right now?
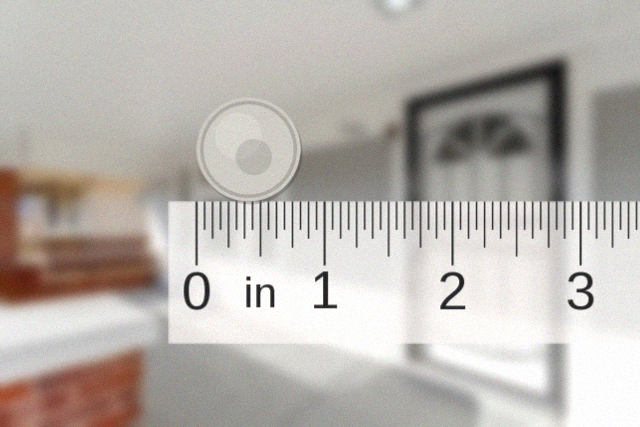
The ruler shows 0.8125; in
